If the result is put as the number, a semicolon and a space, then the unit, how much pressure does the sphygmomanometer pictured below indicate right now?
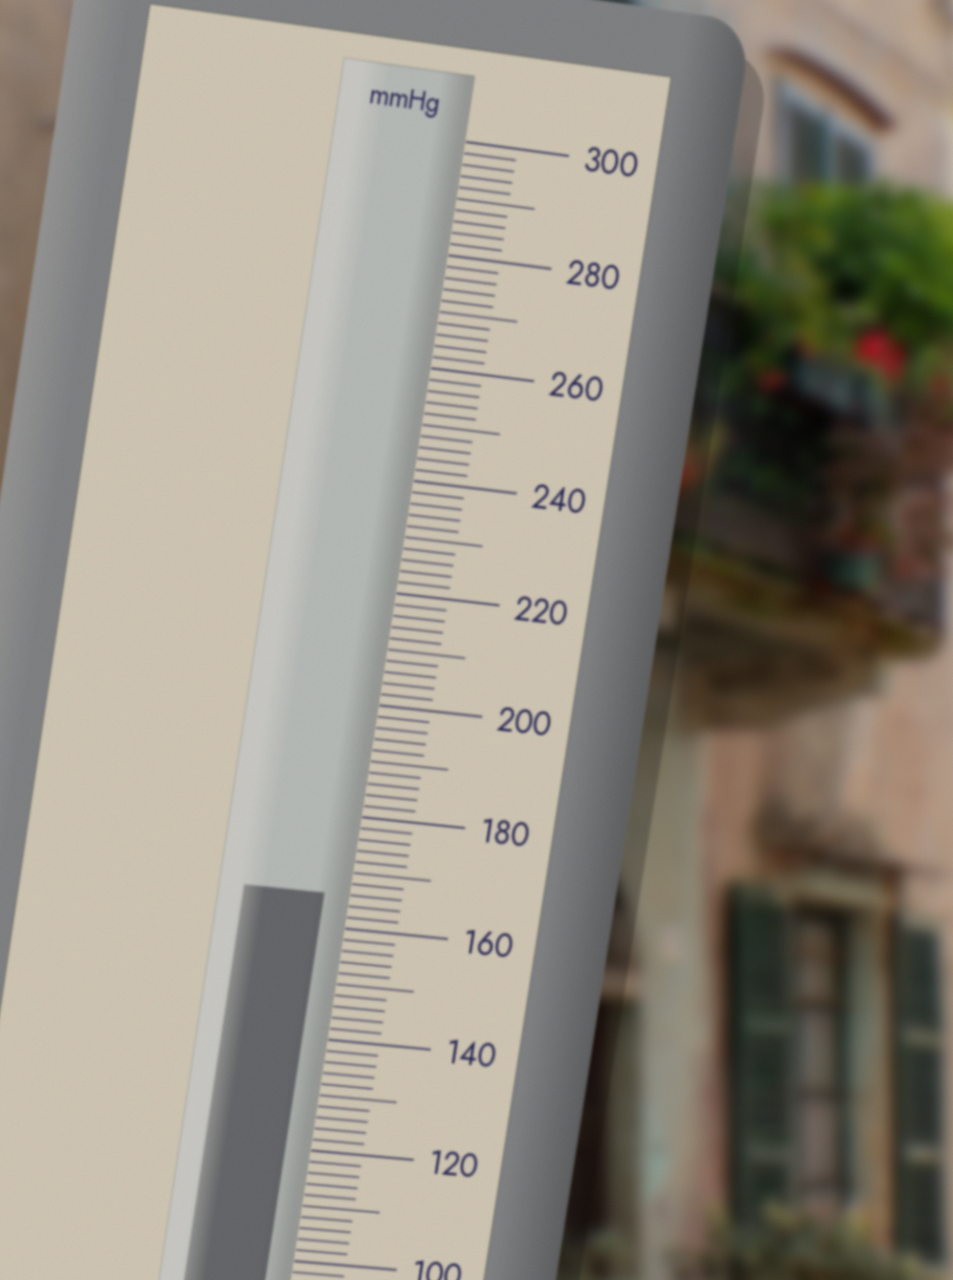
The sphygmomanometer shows 166; mmHg
